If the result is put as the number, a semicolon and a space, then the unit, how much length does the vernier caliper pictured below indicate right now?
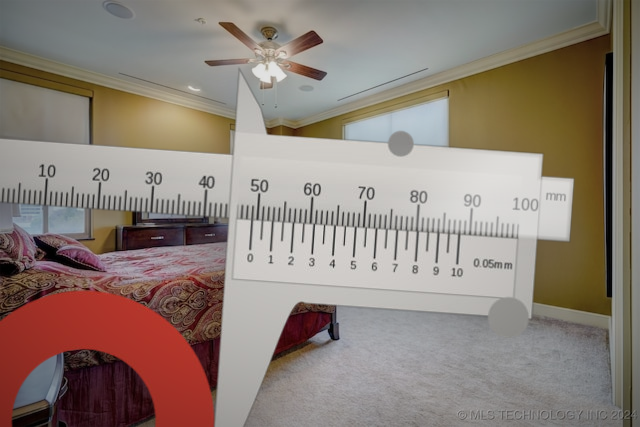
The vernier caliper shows 49.0; mm
